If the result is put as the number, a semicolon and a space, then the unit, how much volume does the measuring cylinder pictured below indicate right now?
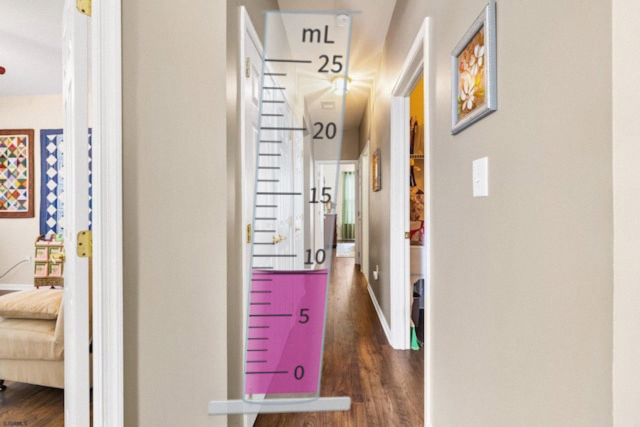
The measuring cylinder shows 8.5; mL
